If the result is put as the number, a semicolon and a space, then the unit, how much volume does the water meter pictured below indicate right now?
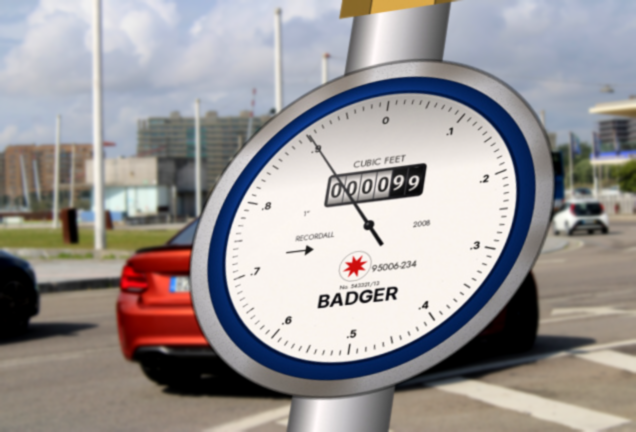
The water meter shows 98.90; ft³
